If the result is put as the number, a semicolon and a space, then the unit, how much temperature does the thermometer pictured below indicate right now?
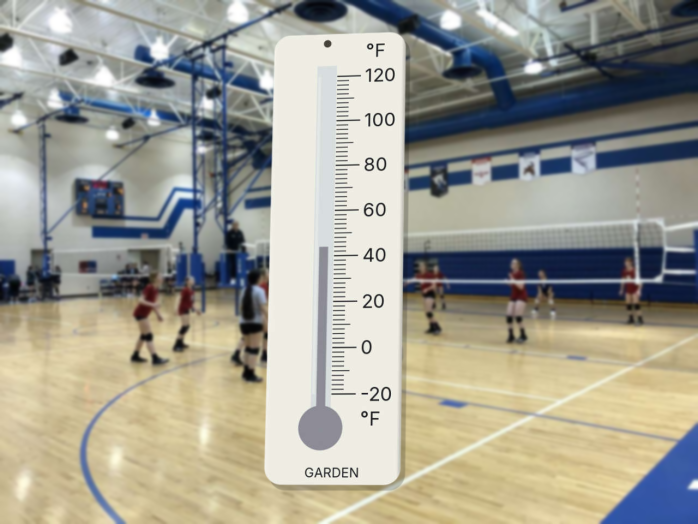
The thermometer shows 44; °F
